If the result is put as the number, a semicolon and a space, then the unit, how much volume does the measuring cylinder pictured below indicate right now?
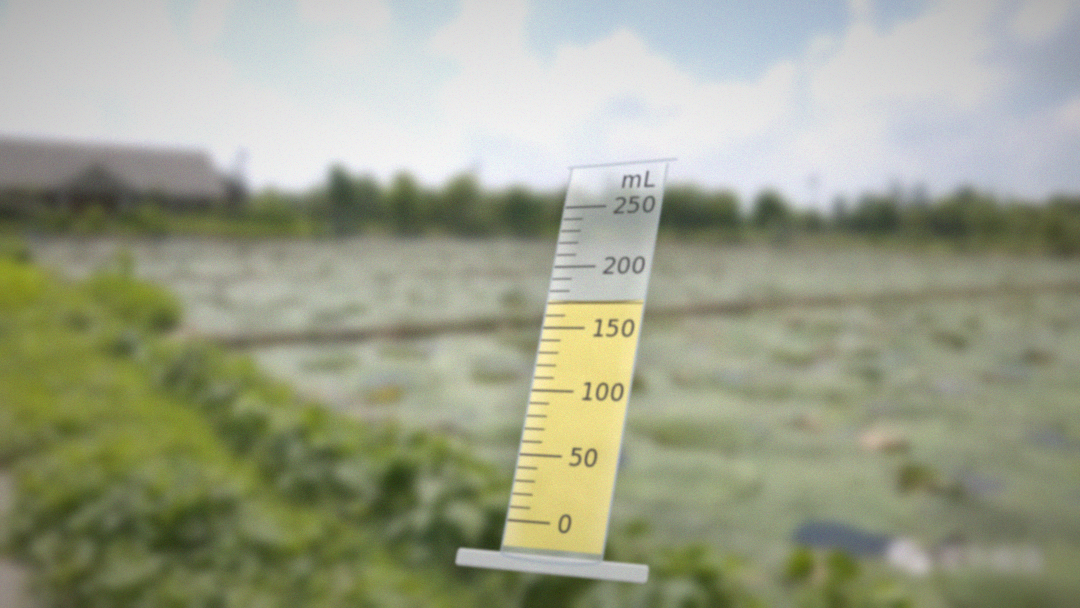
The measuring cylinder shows 170; mL
